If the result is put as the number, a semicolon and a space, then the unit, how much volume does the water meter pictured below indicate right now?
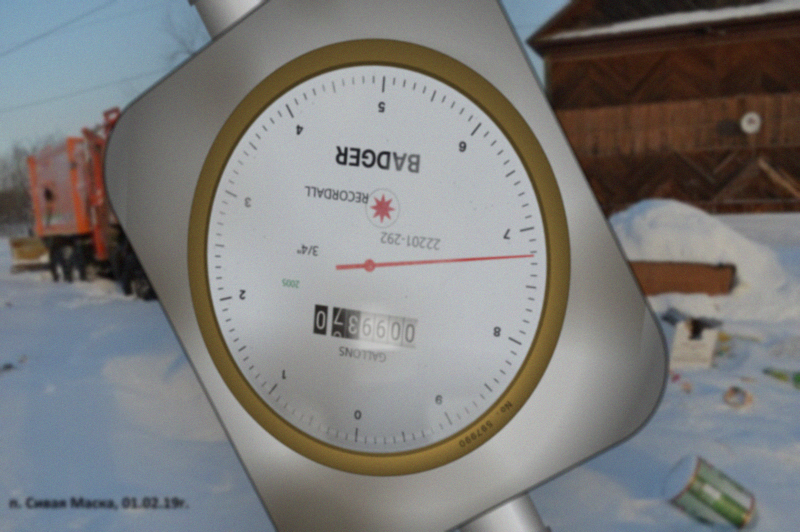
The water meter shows 99367.2; gal
